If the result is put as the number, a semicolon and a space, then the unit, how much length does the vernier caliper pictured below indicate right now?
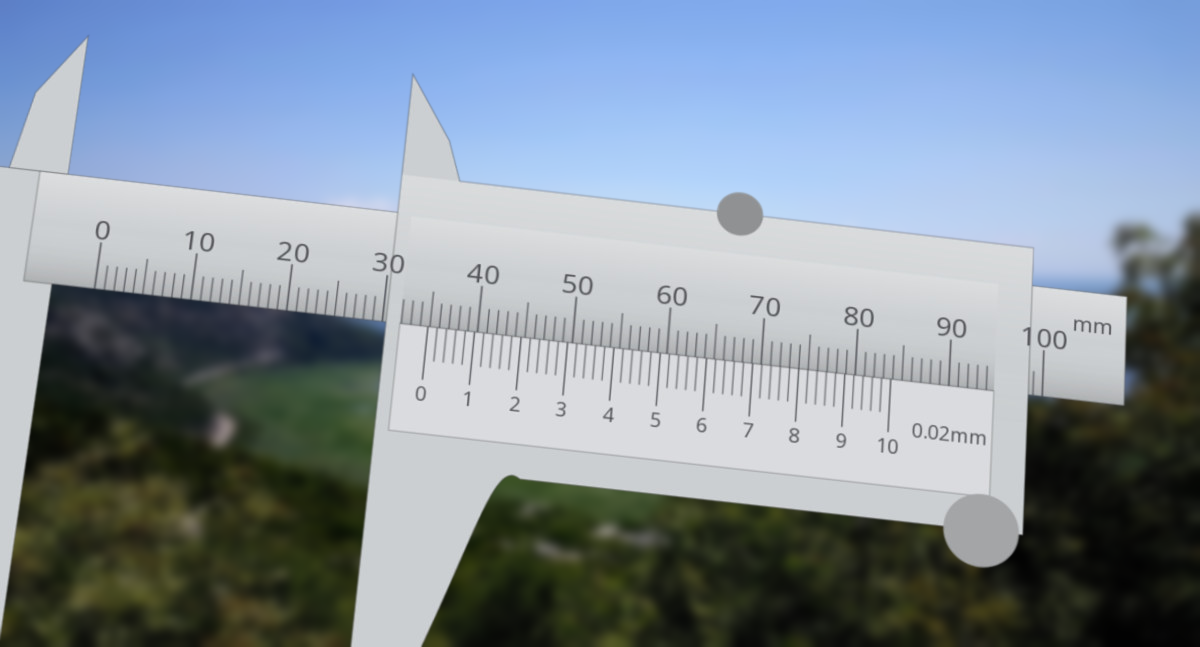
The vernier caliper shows 34.8; mm
